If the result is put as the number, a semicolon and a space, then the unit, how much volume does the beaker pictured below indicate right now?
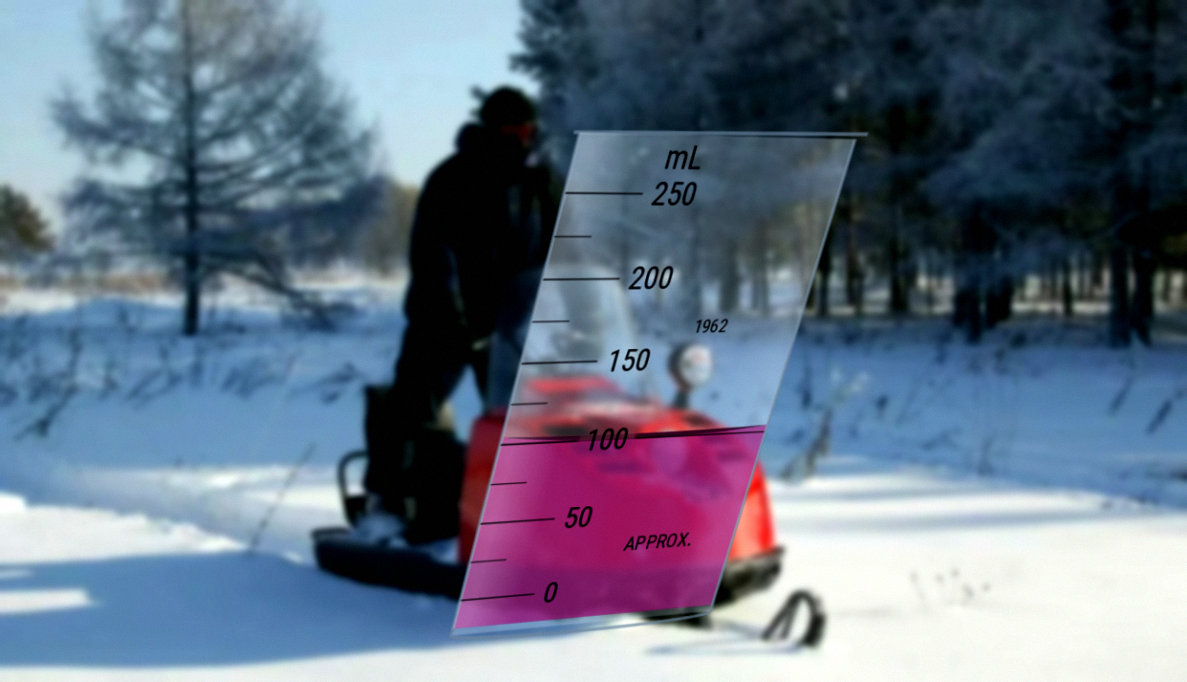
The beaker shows 100; mL
